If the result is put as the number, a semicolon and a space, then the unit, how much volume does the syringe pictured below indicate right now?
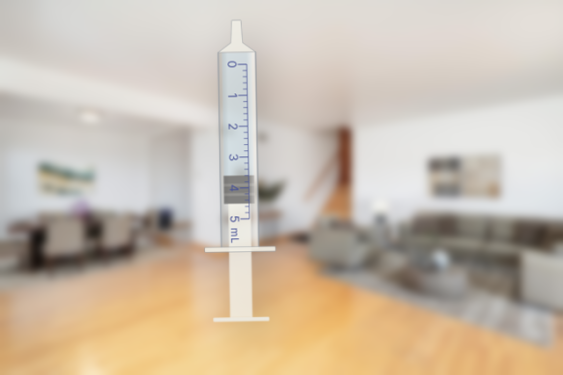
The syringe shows 3.6; mL
